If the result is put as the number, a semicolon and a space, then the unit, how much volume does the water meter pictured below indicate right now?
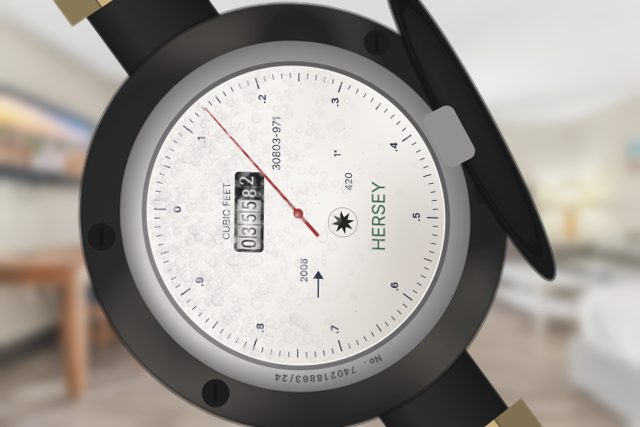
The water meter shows 35582.13; ft³
